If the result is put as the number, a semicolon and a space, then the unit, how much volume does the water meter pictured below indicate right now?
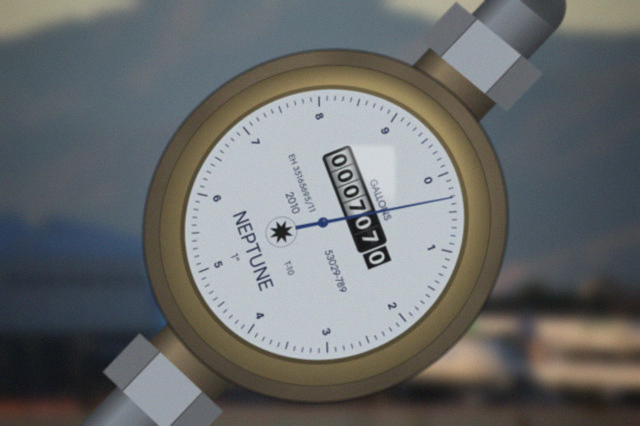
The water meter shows 7070.3; gal
